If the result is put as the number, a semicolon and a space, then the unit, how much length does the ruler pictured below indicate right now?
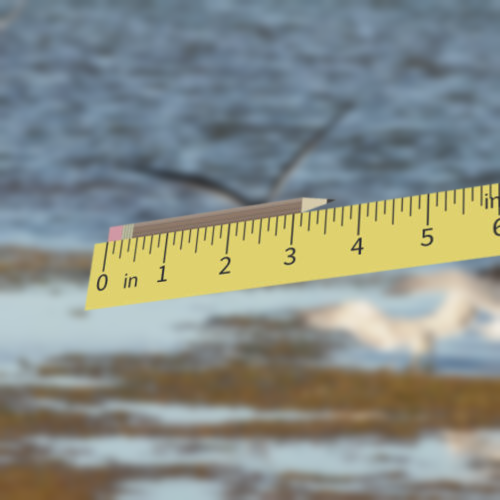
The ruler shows 3.625; in
